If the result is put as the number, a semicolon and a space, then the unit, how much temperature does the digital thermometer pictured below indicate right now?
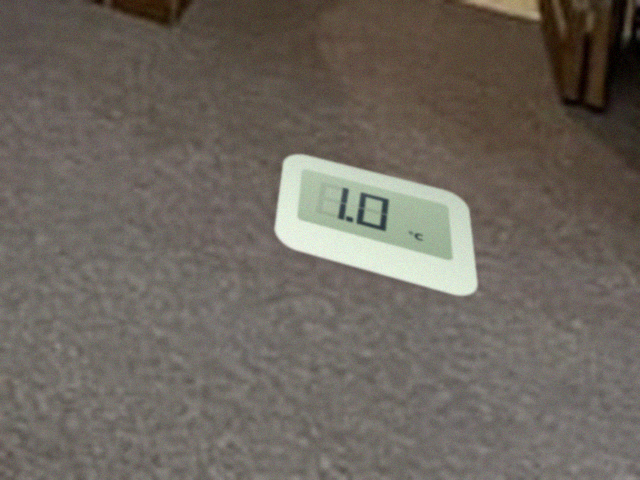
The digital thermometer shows 1.0; °C
